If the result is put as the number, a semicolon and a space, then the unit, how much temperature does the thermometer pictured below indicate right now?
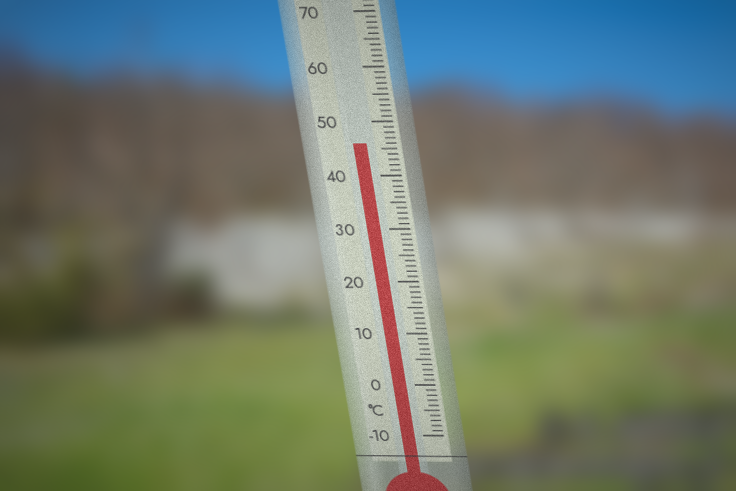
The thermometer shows 46; °C
